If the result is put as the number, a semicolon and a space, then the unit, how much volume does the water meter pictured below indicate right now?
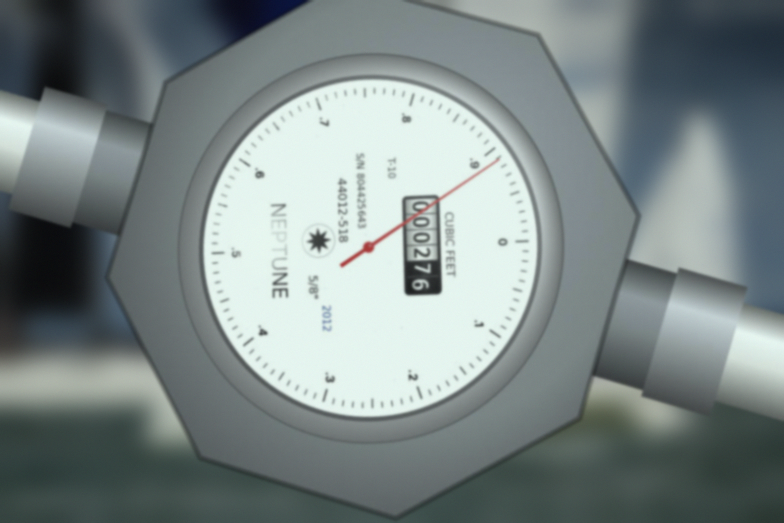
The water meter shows 275.91; ft³
